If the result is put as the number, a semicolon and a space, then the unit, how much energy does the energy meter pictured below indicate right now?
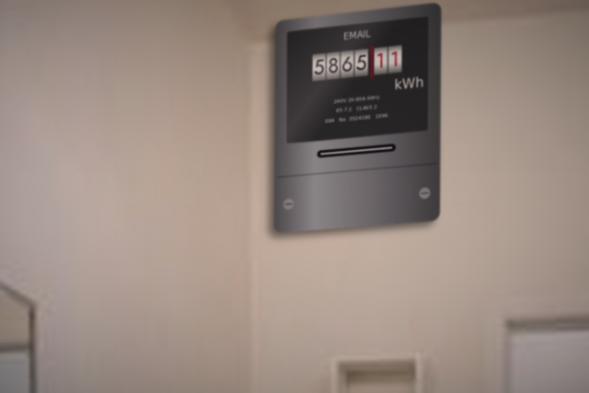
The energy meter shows 5865.11; kWh
